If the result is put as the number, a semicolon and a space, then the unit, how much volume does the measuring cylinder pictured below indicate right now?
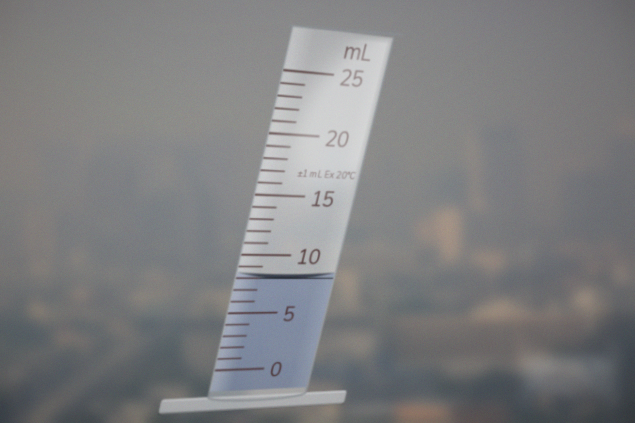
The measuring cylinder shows 8; mL
